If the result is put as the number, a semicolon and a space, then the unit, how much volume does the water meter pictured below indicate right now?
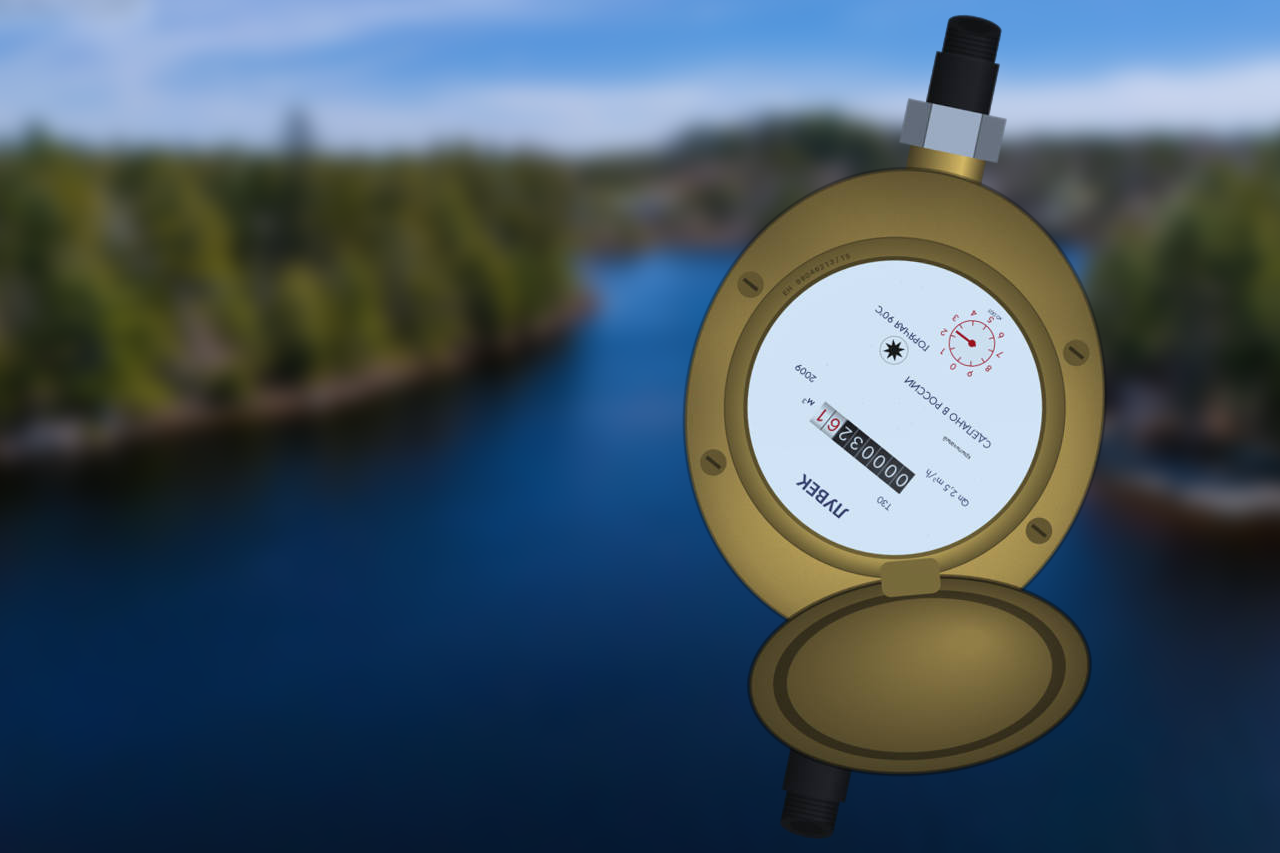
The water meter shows 32.612; m³
